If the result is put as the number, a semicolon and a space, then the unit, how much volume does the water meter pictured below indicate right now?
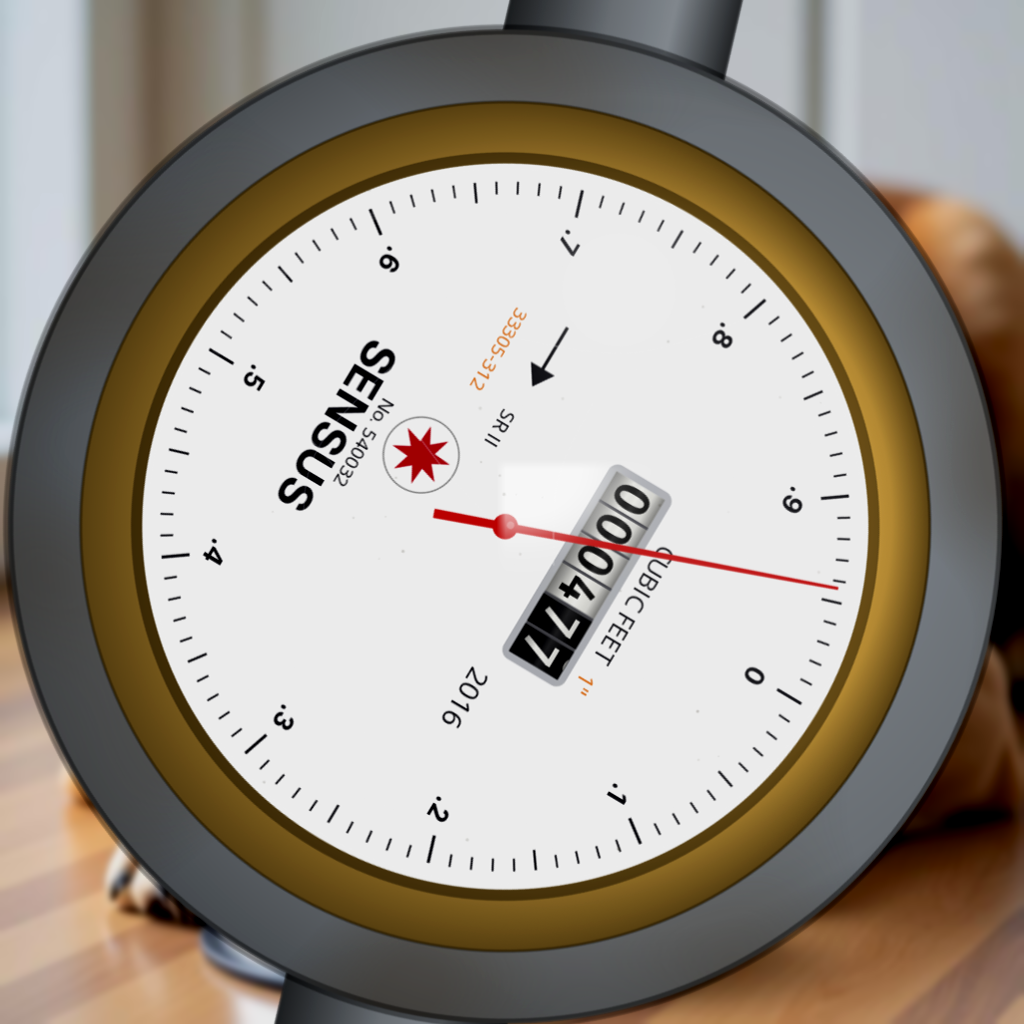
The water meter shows 476.94; ft³
